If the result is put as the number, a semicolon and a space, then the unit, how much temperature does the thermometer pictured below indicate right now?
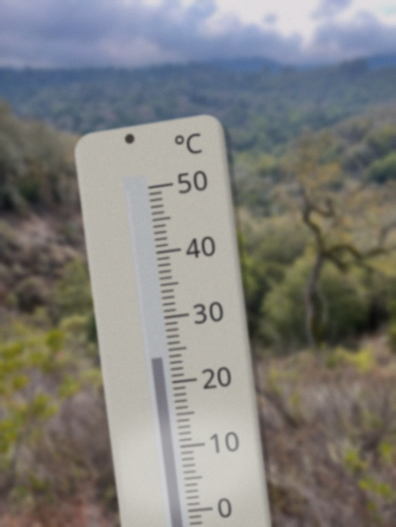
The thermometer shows 24; °C
